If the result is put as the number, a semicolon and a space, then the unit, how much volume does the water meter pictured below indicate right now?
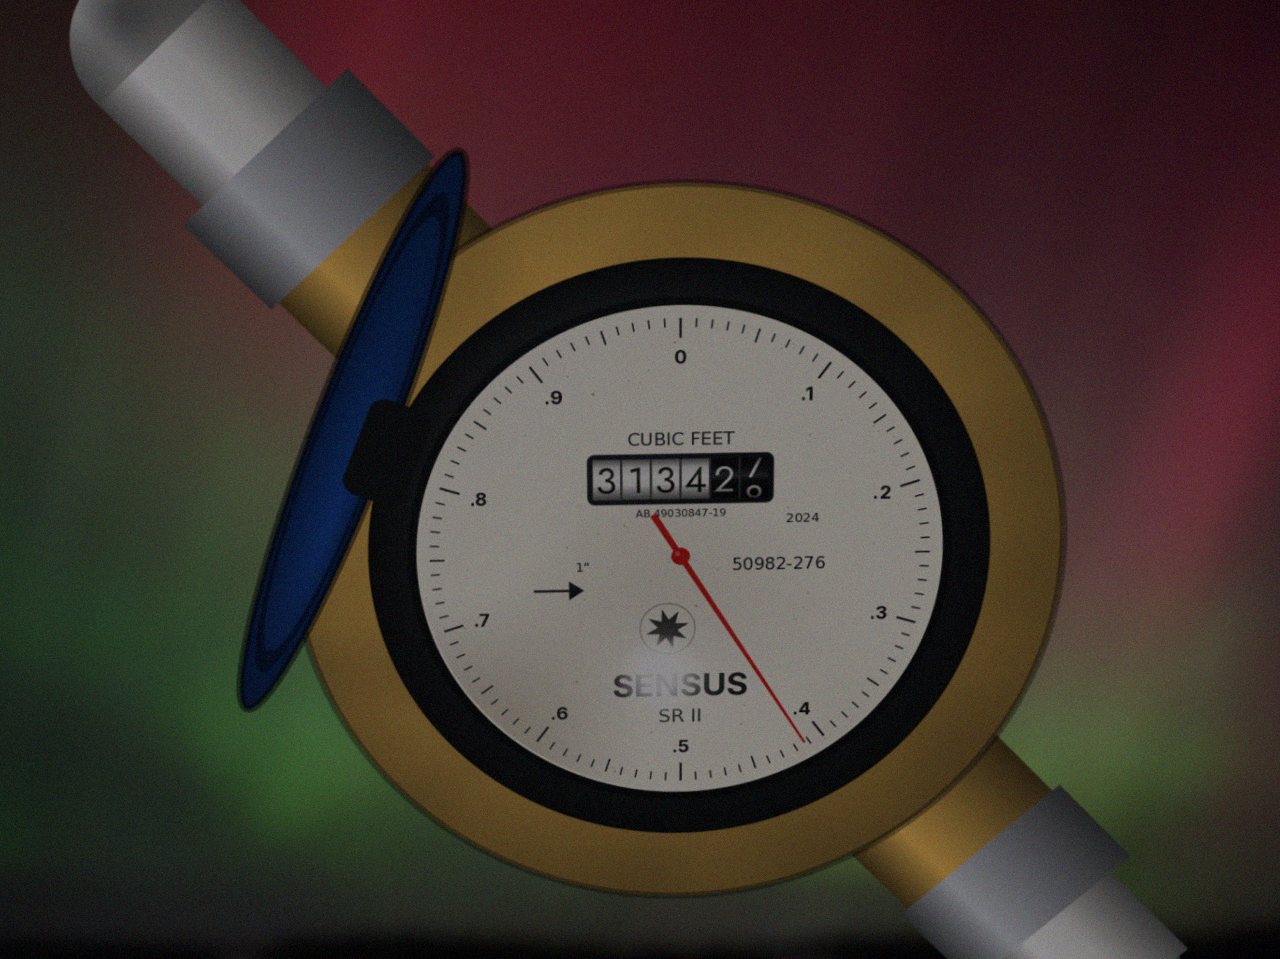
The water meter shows 313427.41; ft³
